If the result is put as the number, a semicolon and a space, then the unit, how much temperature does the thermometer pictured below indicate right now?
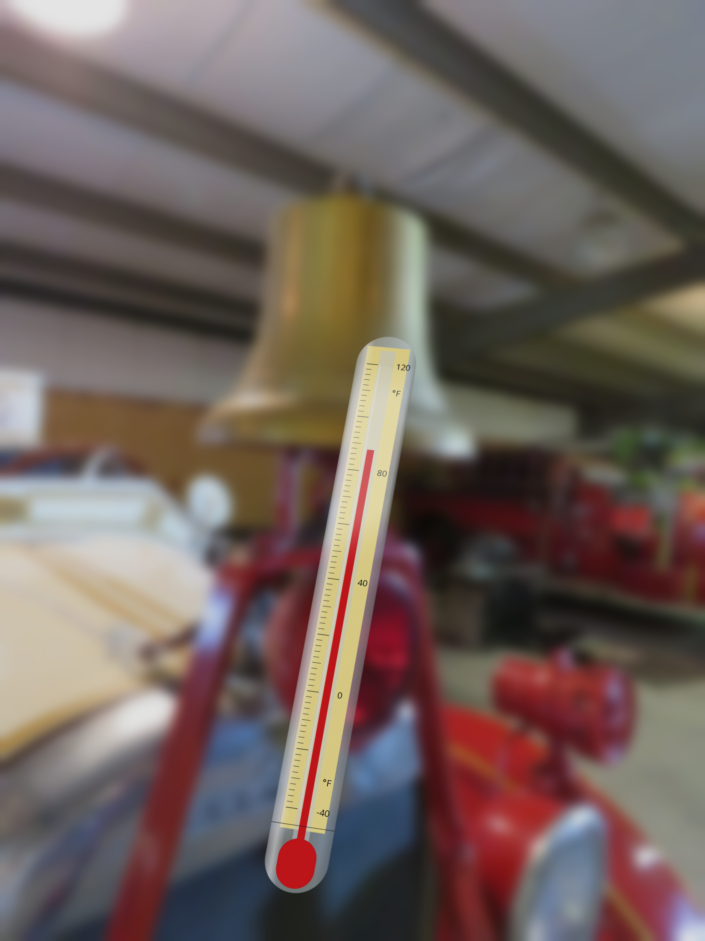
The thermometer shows 88; °F
